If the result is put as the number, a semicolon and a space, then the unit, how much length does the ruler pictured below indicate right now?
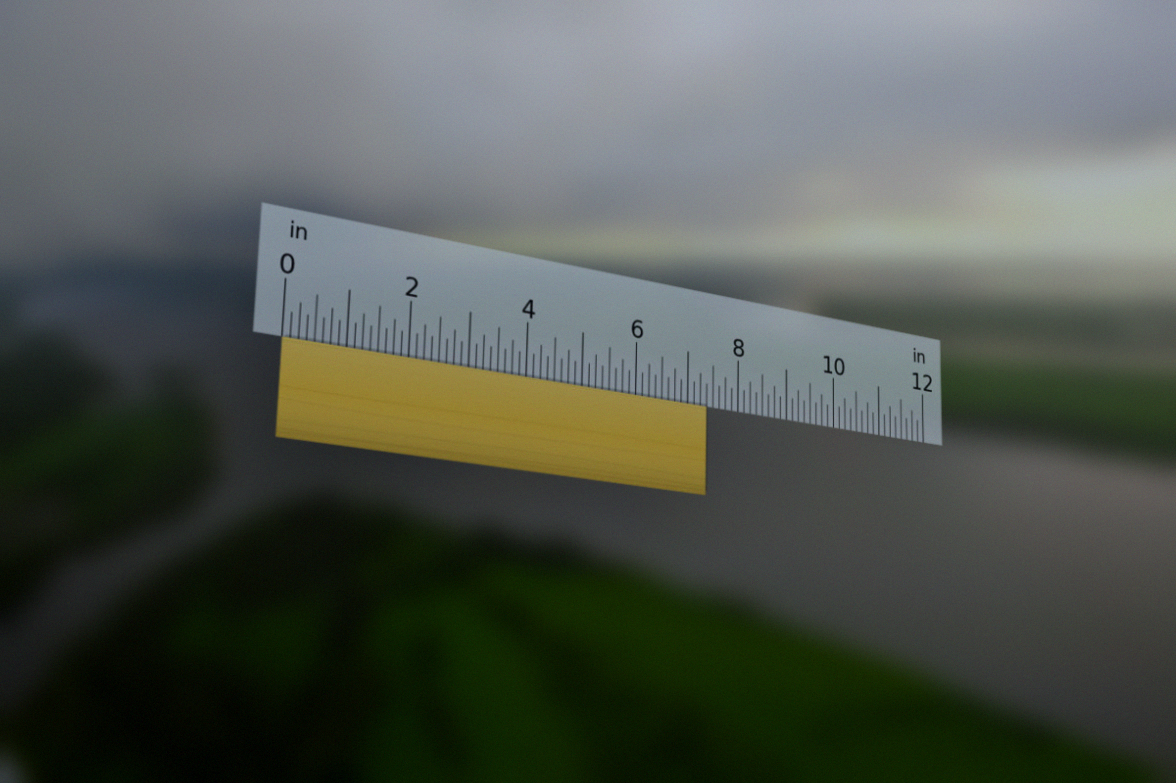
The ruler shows 7.375; in
